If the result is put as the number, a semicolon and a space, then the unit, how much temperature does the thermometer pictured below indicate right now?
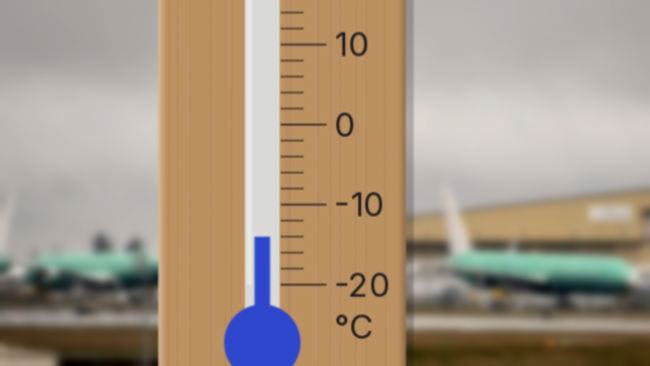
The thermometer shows -14; °C
